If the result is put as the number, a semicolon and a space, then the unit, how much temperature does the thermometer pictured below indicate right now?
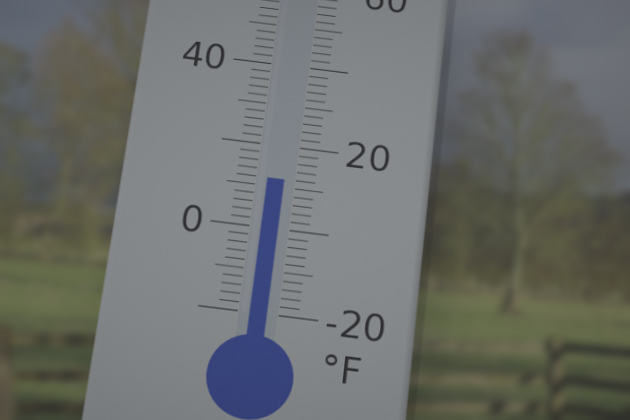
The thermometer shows 12; °F
